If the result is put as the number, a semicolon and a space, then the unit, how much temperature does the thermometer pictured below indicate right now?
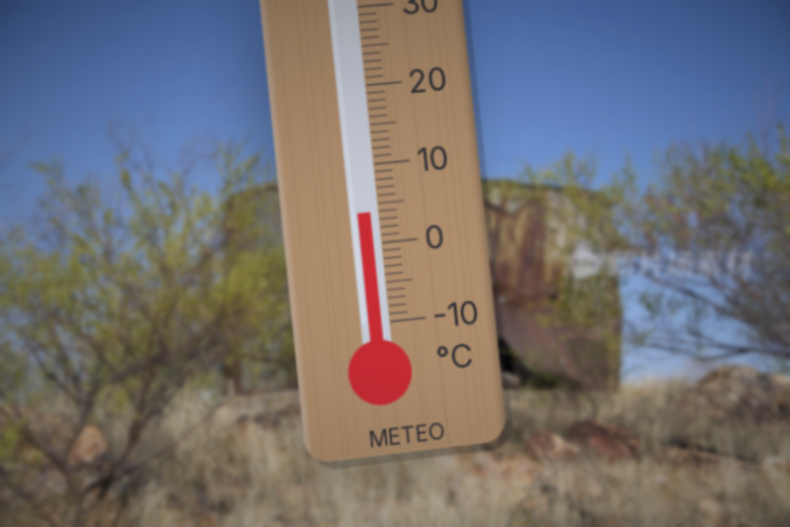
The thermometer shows 4; °C
